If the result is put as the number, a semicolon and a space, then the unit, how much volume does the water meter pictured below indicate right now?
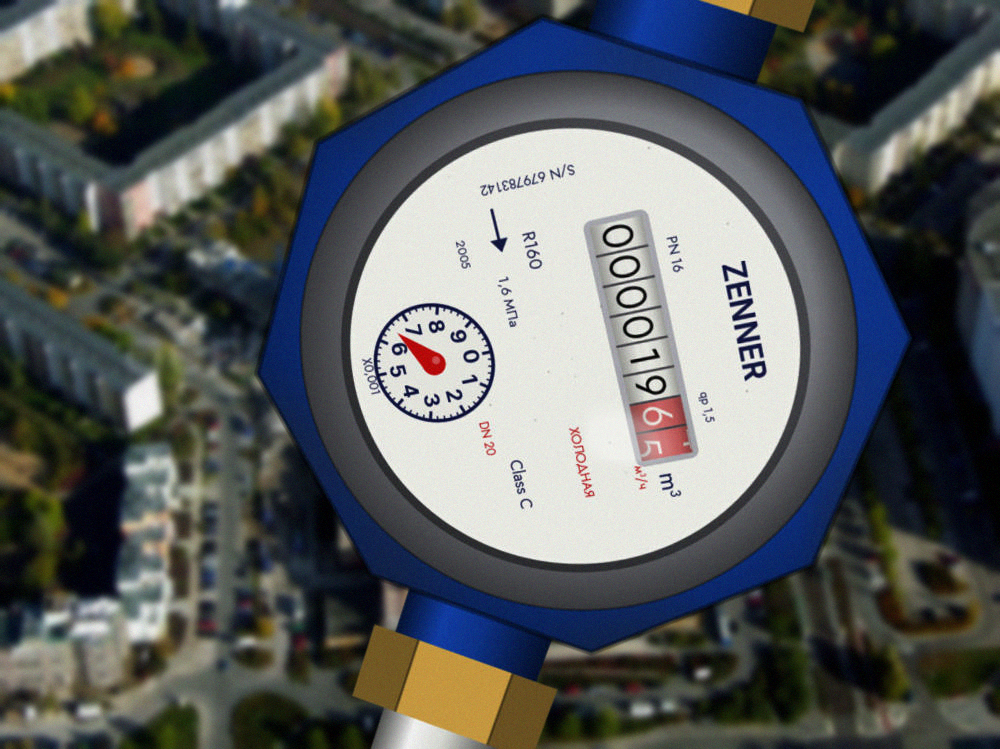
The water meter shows 19.646; m³
